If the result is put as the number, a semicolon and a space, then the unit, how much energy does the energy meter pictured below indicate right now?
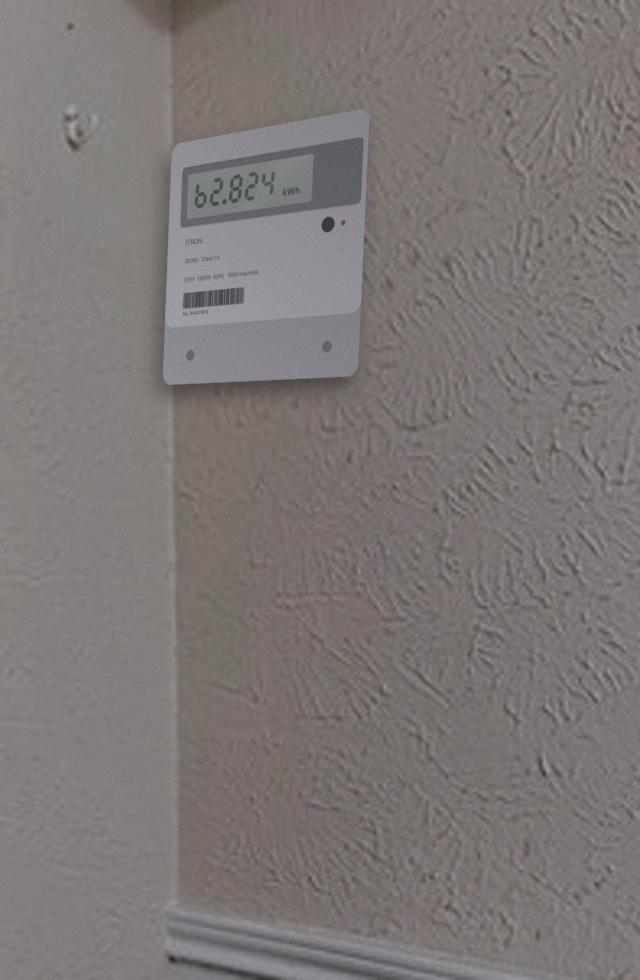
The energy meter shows 62.824; kWh
